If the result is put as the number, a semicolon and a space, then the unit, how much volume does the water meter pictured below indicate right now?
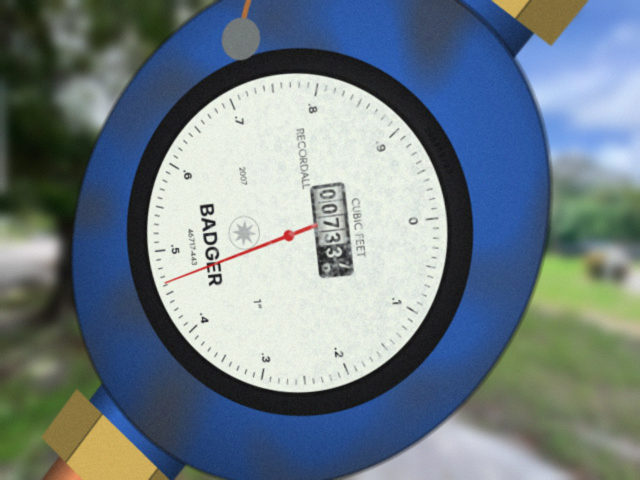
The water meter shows 7337.46; ft³
